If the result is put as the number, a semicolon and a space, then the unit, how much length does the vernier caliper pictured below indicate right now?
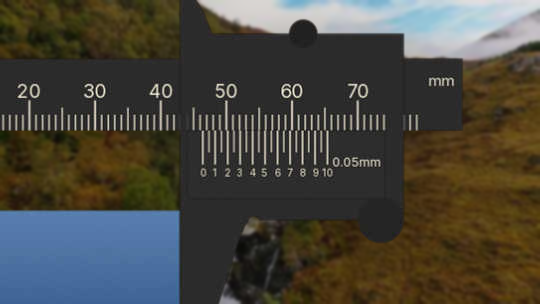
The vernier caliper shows 46.4; mm
